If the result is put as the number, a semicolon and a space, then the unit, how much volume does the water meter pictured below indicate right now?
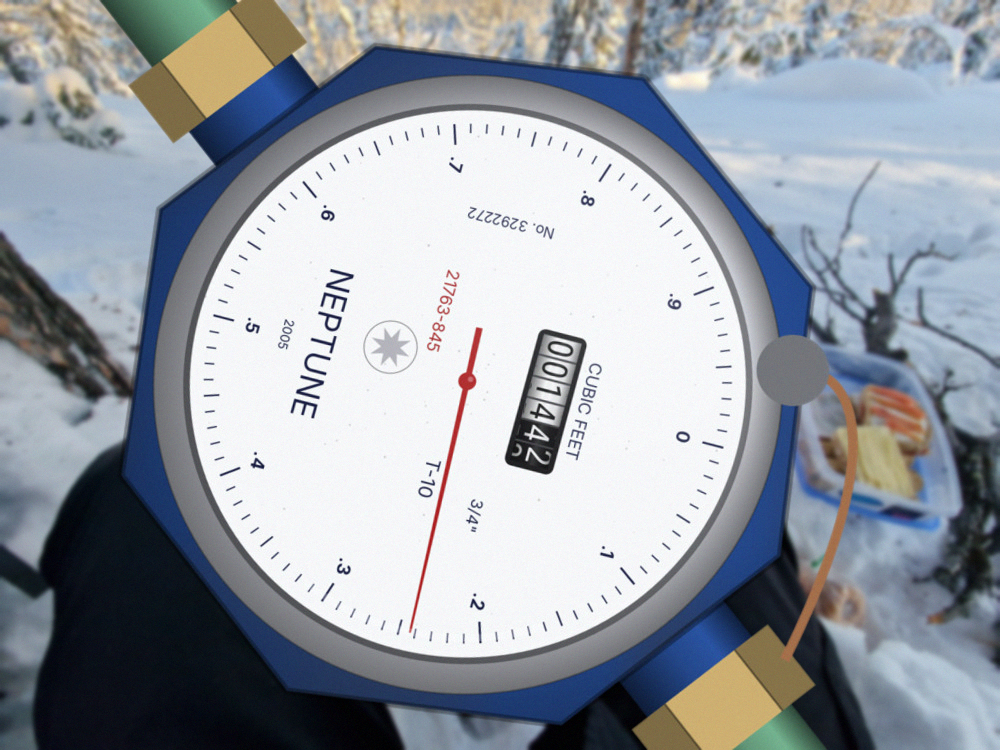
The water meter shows 1442.24; ft³
